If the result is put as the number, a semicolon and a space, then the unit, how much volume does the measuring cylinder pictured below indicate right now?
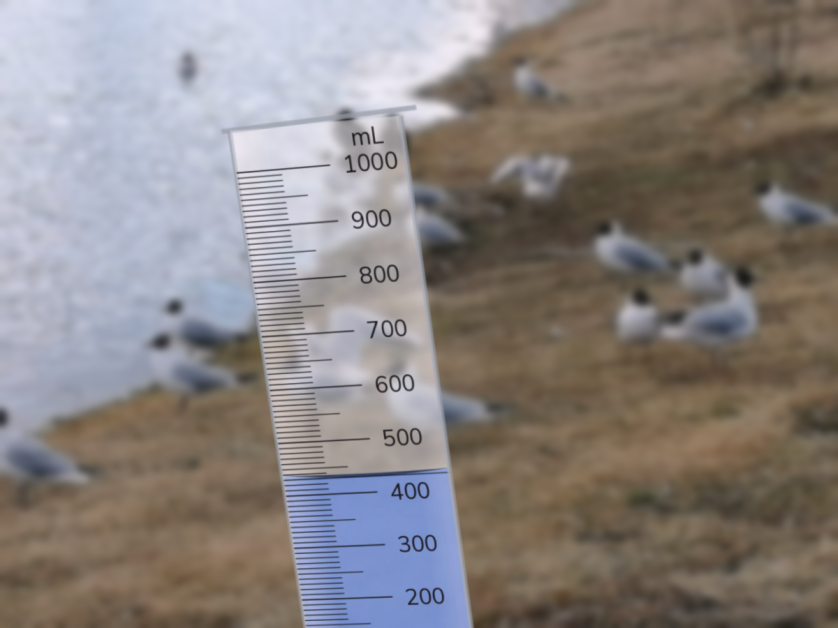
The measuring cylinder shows 430; mL
